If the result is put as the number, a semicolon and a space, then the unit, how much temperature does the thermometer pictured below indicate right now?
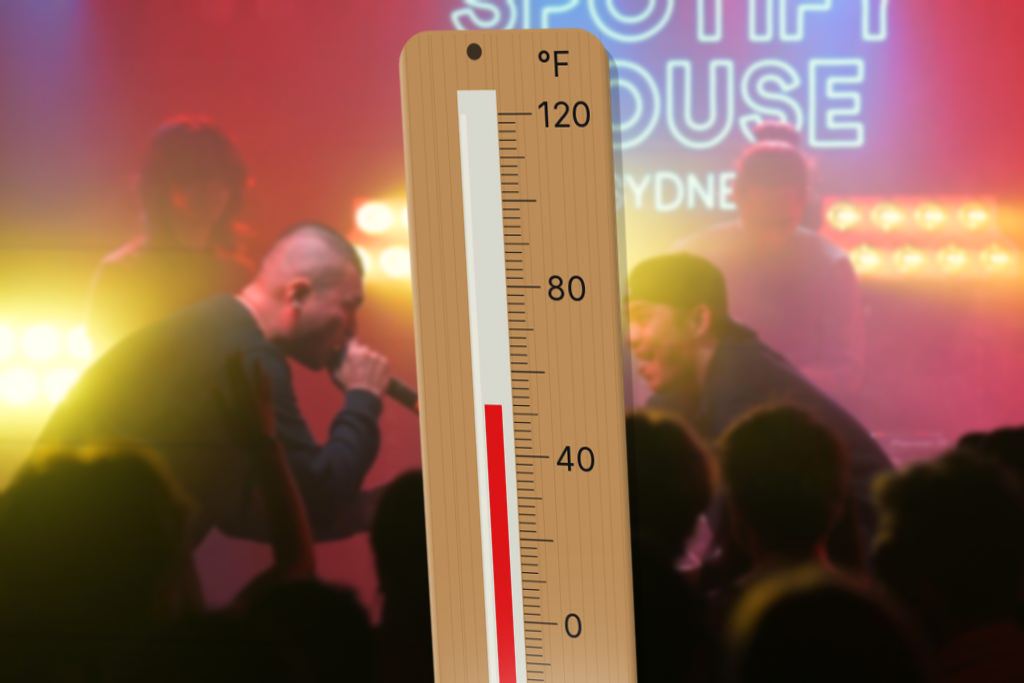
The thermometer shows 52; °F
